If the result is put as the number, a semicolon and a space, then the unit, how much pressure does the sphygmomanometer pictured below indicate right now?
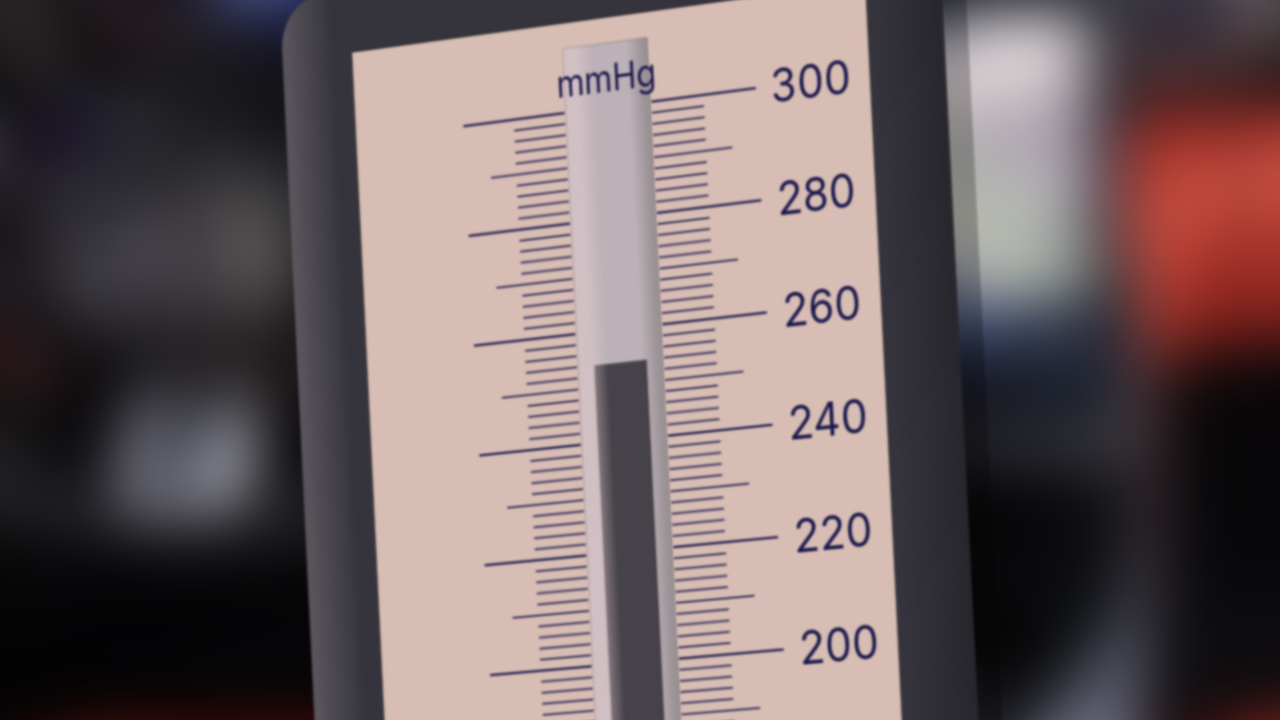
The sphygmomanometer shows 254; mmHg
